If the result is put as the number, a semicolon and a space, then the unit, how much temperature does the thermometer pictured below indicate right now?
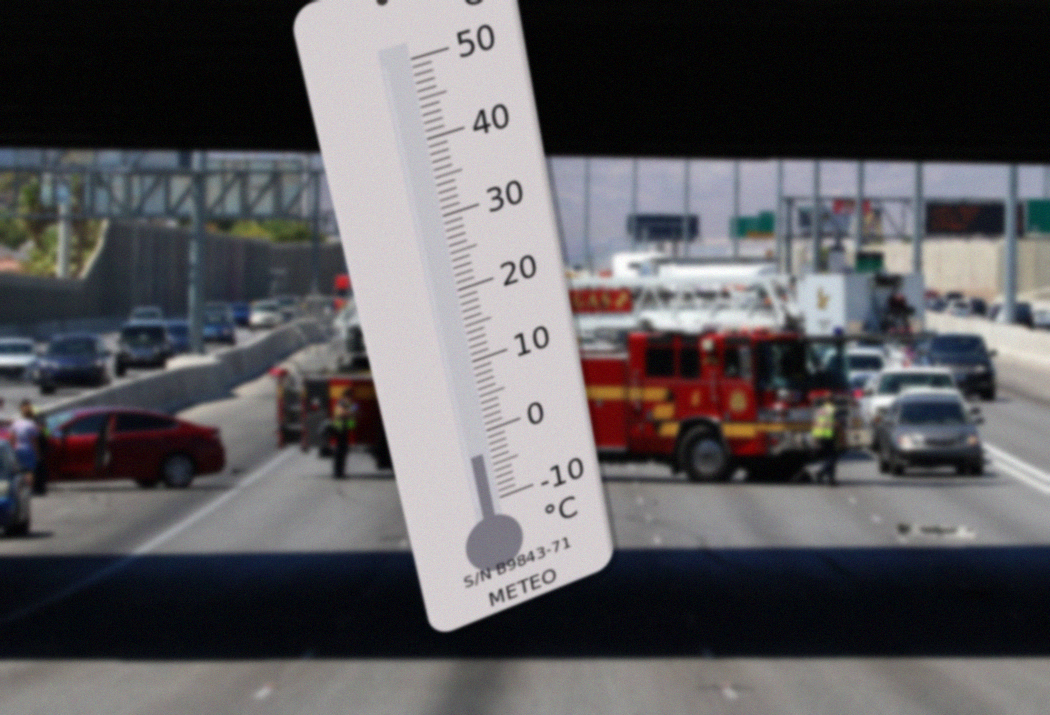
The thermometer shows -3; °C
